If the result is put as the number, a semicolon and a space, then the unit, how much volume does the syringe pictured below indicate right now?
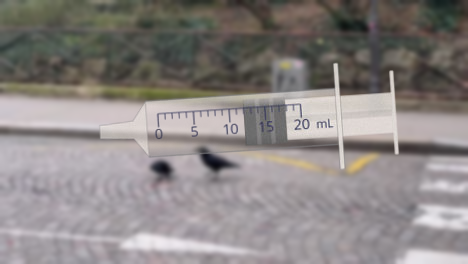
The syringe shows 12; mL
